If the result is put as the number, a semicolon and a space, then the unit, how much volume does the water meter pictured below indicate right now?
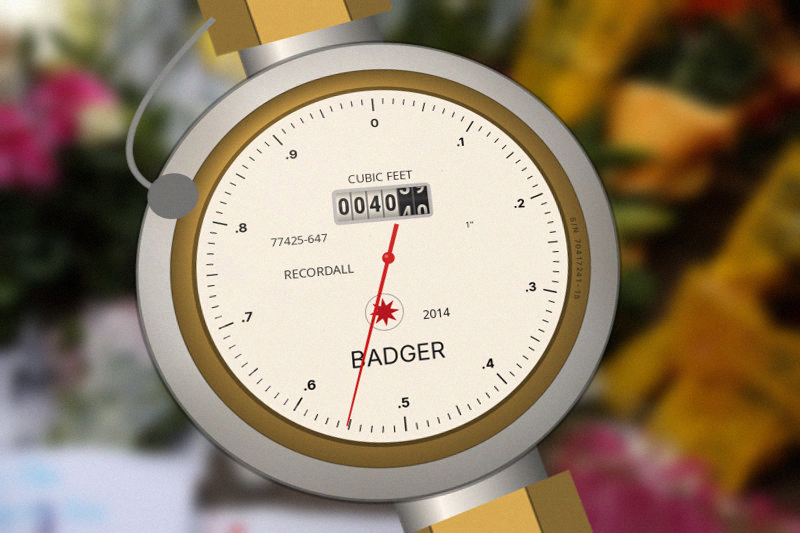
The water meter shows 4039.55; ft³
